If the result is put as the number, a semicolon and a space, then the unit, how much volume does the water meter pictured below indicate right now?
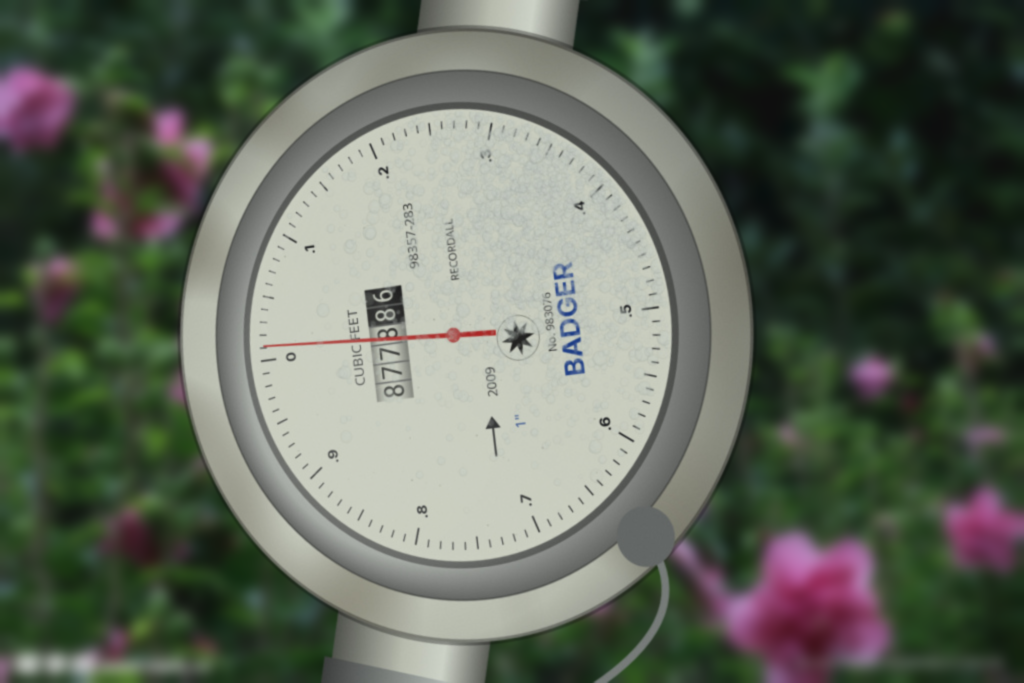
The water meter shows 877886.01; ft³
